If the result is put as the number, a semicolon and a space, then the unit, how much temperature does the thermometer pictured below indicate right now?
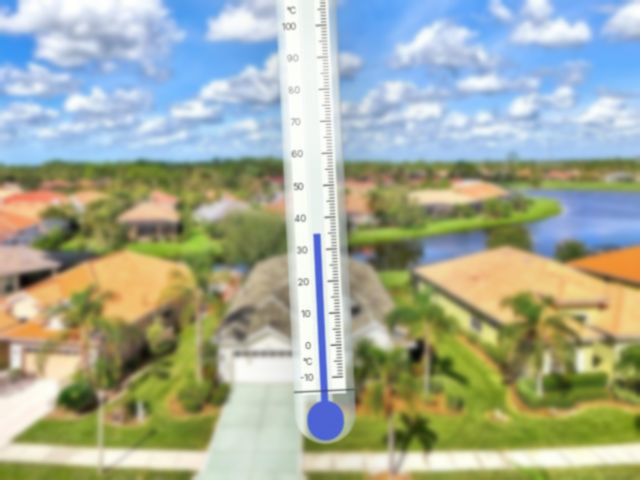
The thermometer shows 35; °C
